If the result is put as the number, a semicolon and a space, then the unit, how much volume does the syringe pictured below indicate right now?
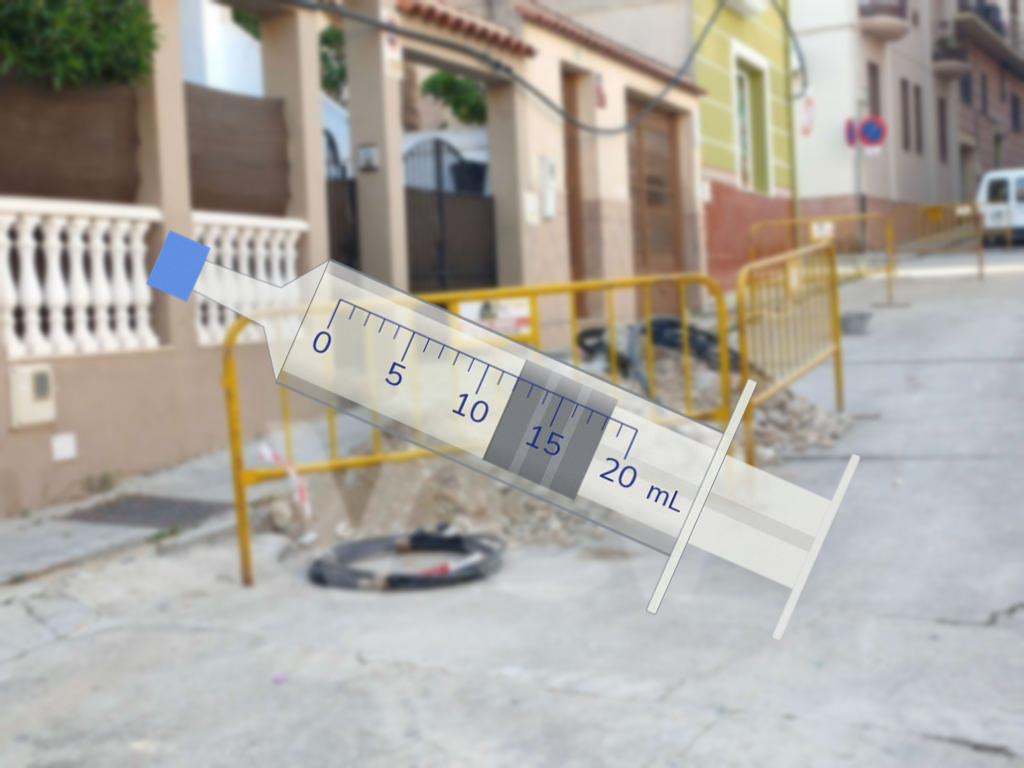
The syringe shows 12; mL
